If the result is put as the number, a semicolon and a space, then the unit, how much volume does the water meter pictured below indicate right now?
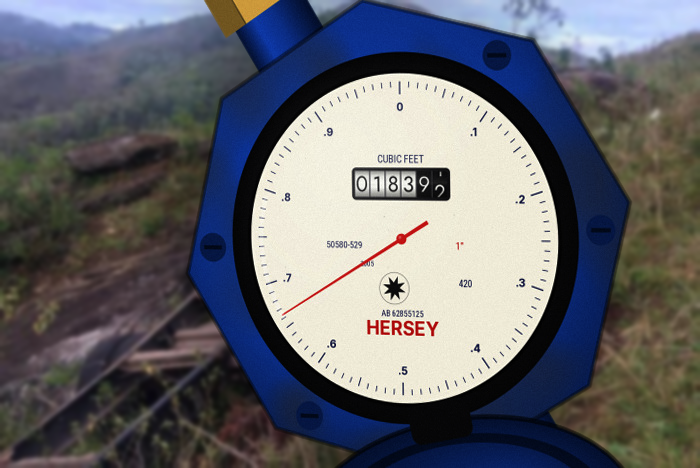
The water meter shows 18391.66; ft³
